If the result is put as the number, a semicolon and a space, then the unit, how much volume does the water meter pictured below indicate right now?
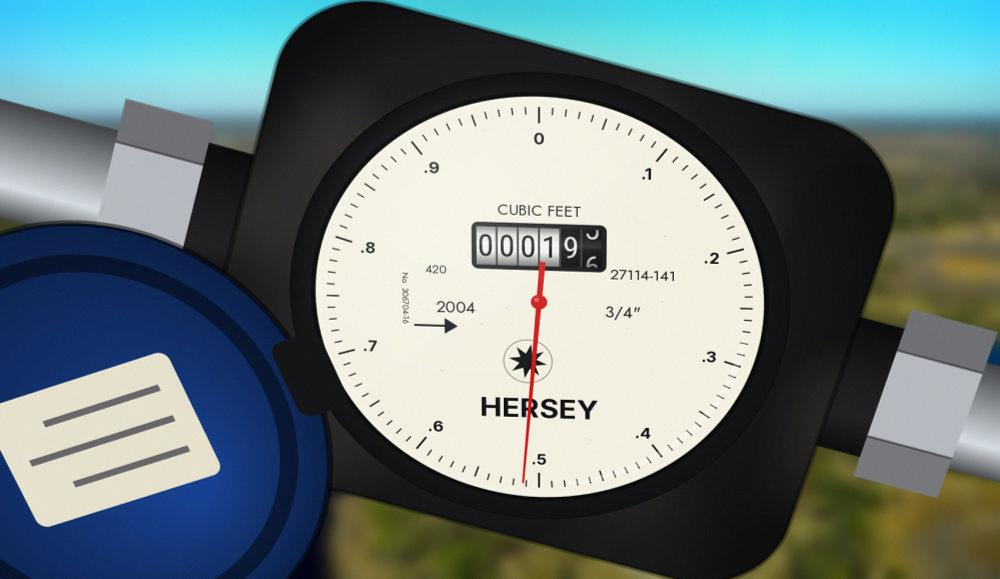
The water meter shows 195.51; ft³
